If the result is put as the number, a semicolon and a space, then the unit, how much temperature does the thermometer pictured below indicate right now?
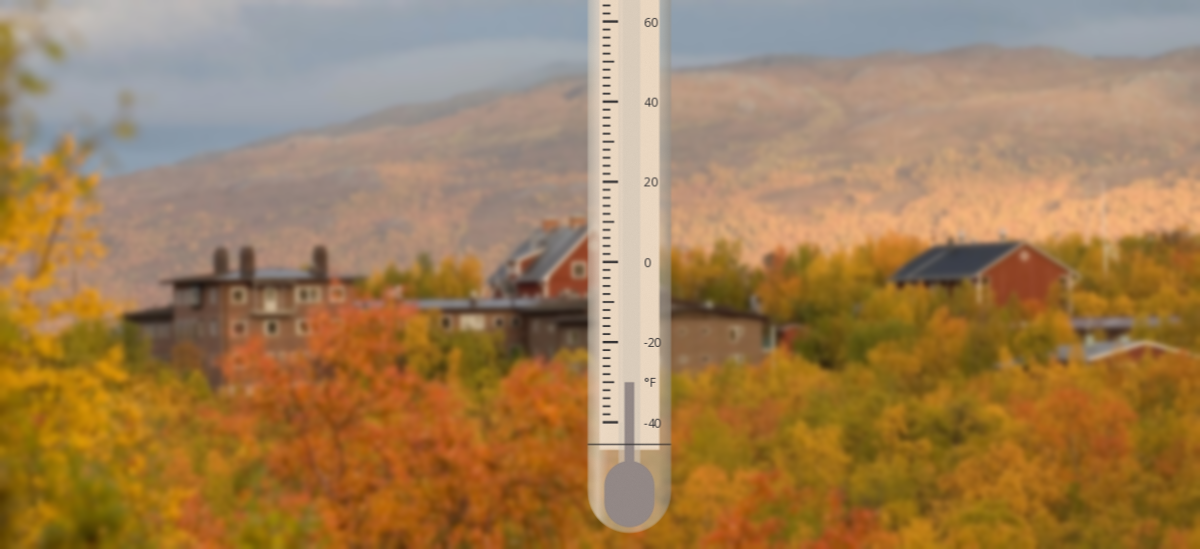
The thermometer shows -30; °F
